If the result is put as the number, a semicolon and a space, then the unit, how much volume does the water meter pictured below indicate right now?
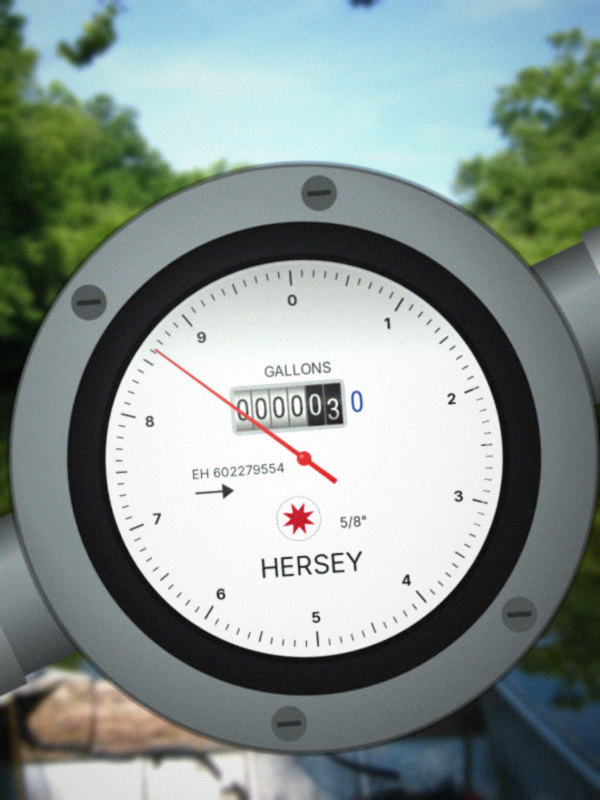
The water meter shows 28.6; gal
